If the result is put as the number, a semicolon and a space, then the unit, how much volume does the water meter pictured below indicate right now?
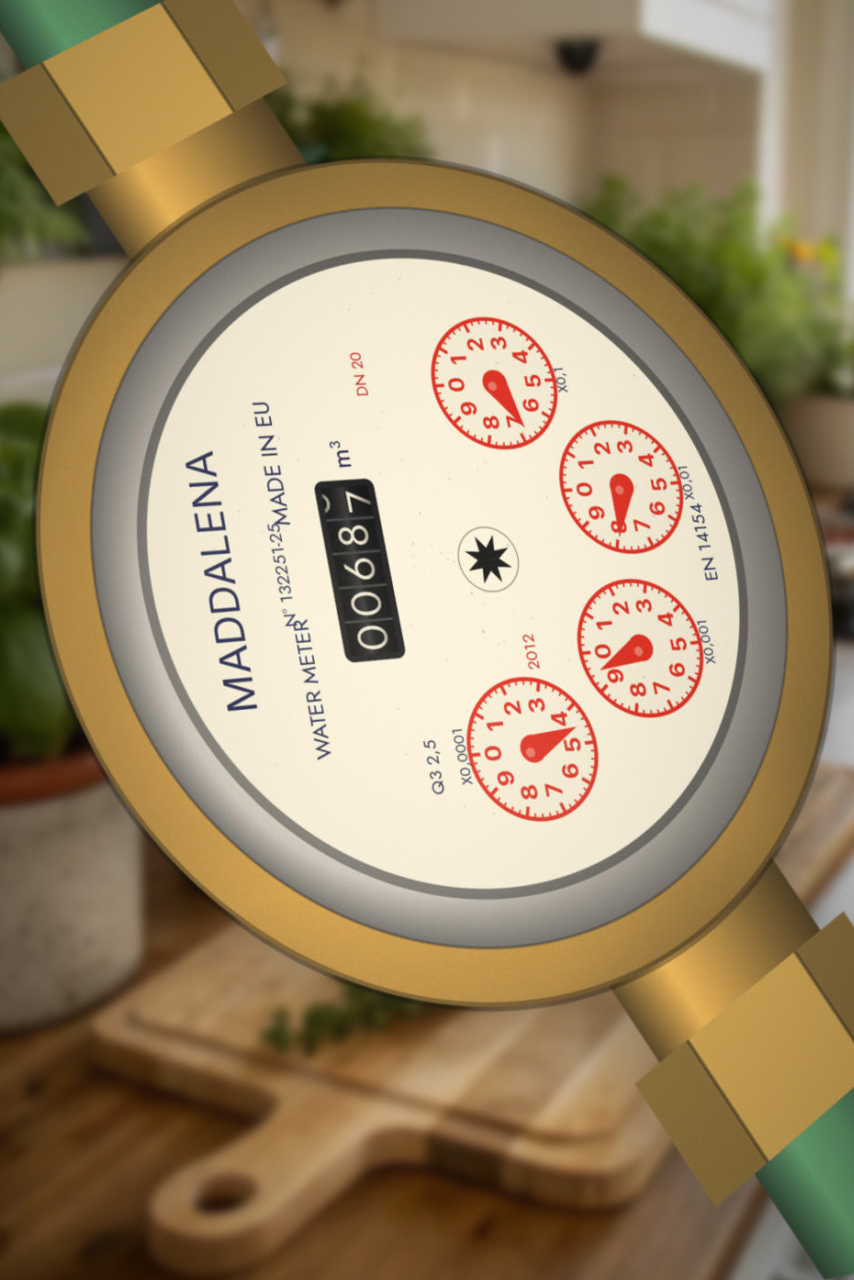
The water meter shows 686.6794; m³
